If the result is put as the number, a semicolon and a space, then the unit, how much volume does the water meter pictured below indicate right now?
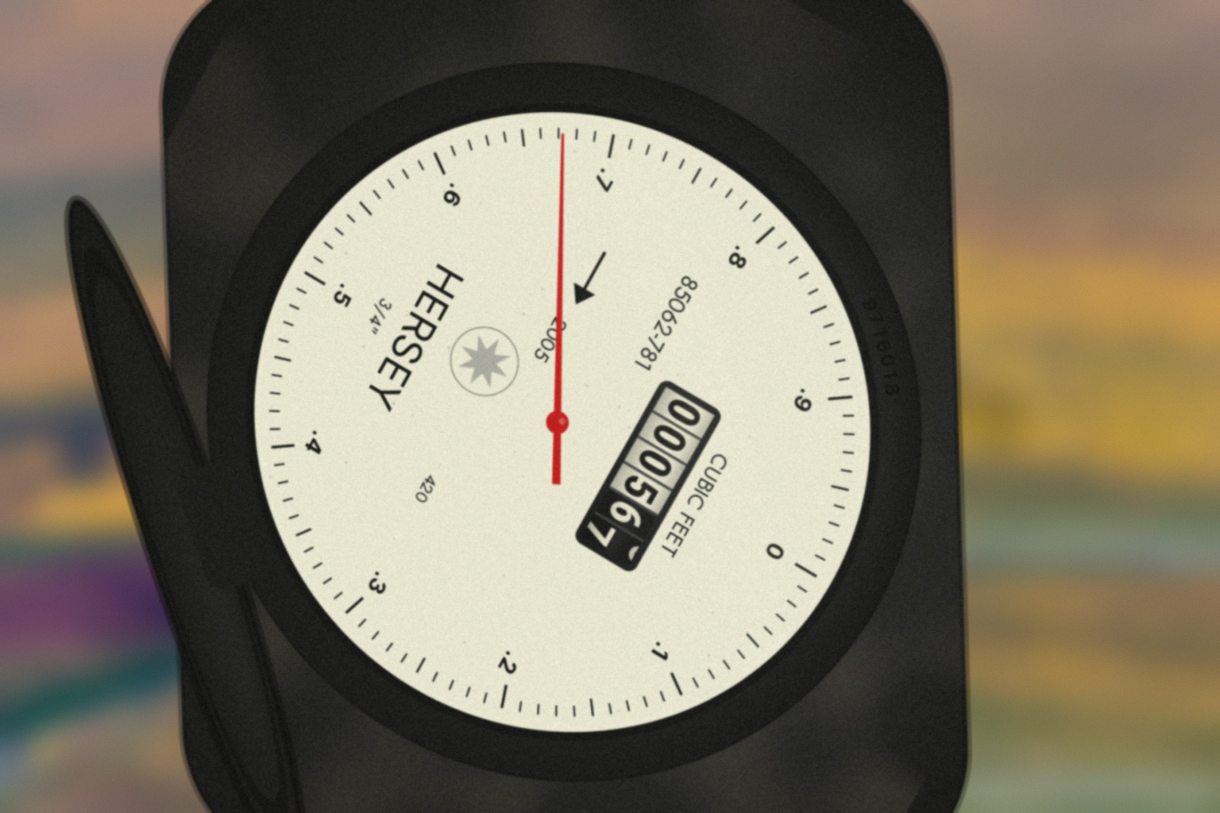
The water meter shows 566.67; ft³
